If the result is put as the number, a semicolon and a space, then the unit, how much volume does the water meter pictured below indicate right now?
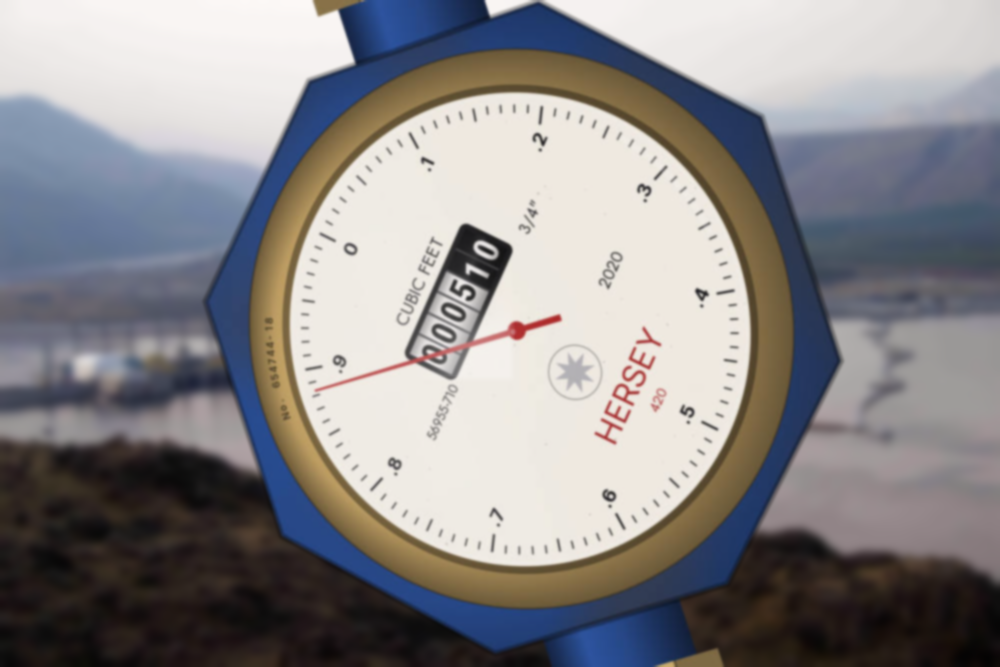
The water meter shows 509.88; ft³
